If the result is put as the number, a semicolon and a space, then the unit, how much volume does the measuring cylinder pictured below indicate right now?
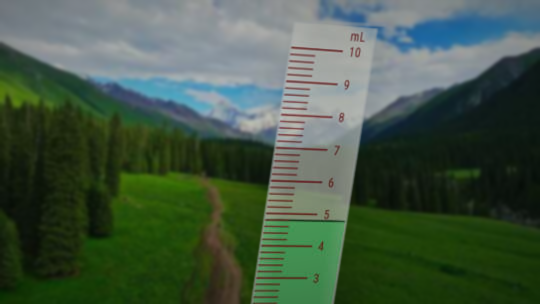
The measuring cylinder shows 4.8; mL
